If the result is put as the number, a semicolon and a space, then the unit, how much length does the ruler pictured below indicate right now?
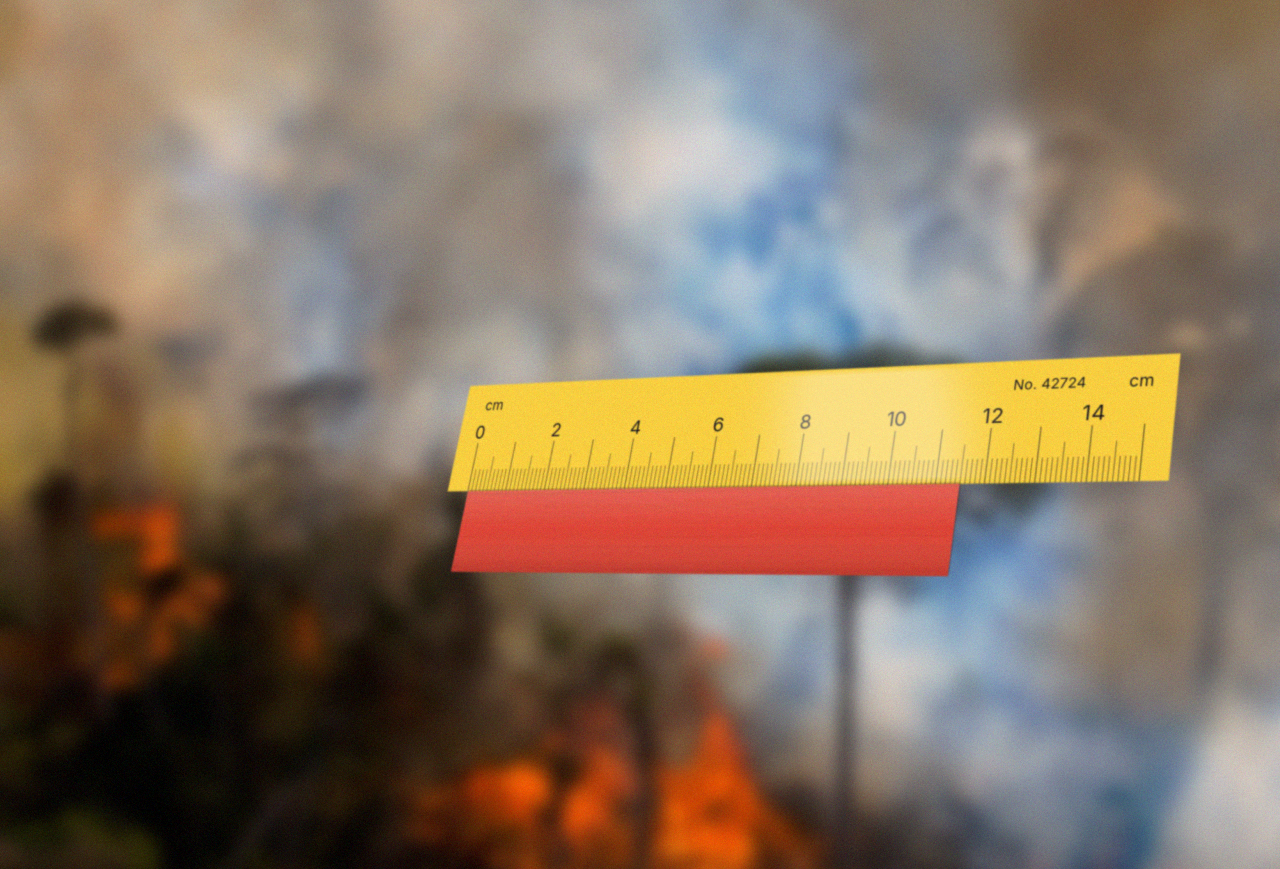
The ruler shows 11.5; cm
